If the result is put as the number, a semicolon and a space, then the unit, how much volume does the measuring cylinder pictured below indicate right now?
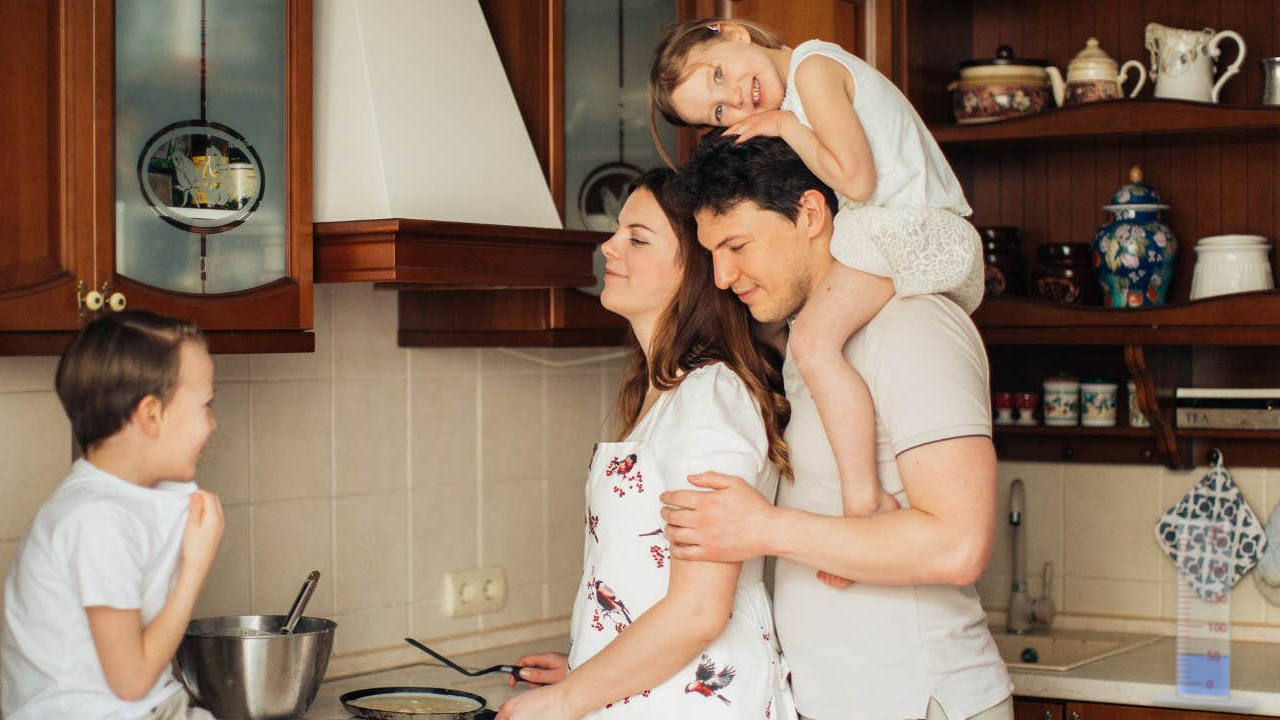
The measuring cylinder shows 50; mL
